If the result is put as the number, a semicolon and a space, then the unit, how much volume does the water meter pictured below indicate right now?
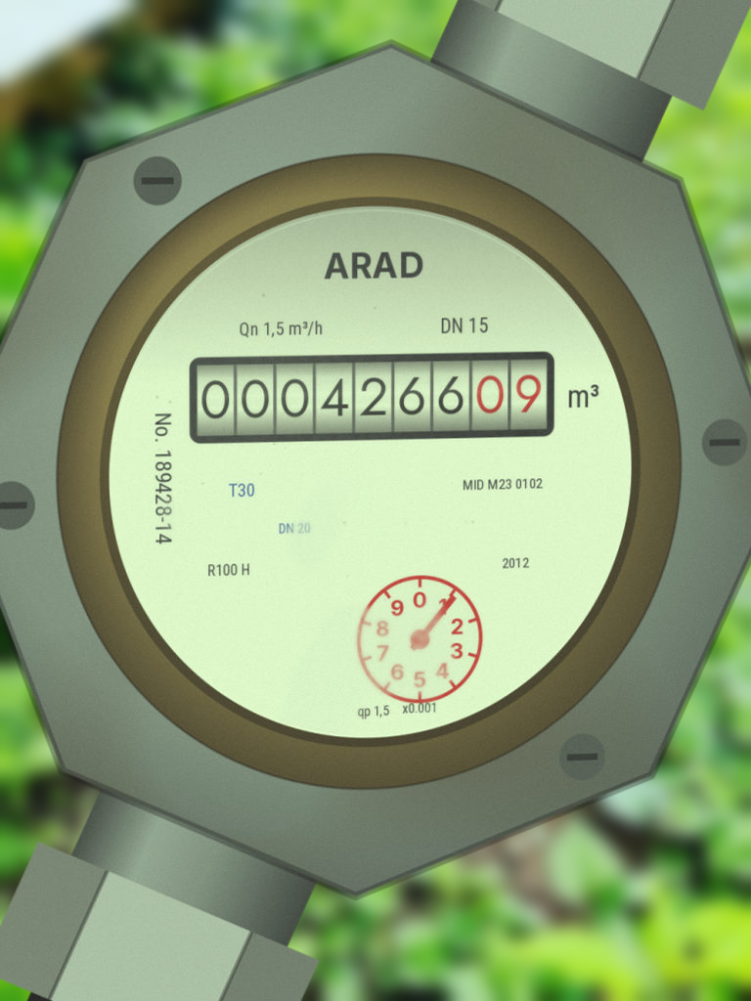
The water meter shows 4266.091; m³
